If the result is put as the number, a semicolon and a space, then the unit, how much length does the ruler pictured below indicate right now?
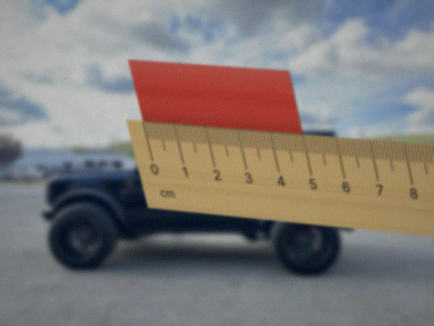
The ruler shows 5; cm
